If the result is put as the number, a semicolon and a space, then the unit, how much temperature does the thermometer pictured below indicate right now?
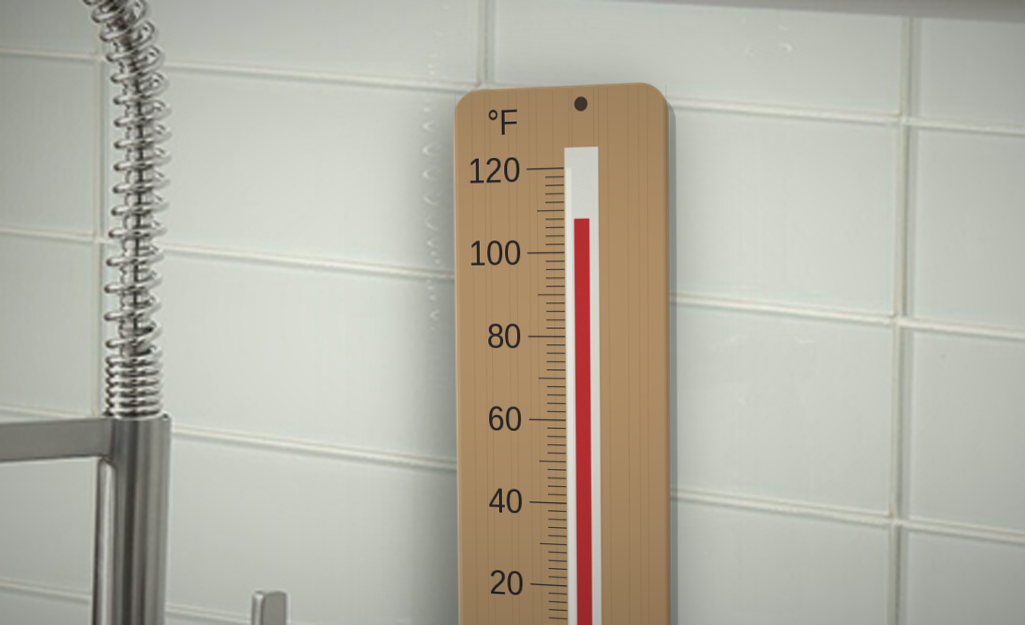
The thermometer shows 108; °F
